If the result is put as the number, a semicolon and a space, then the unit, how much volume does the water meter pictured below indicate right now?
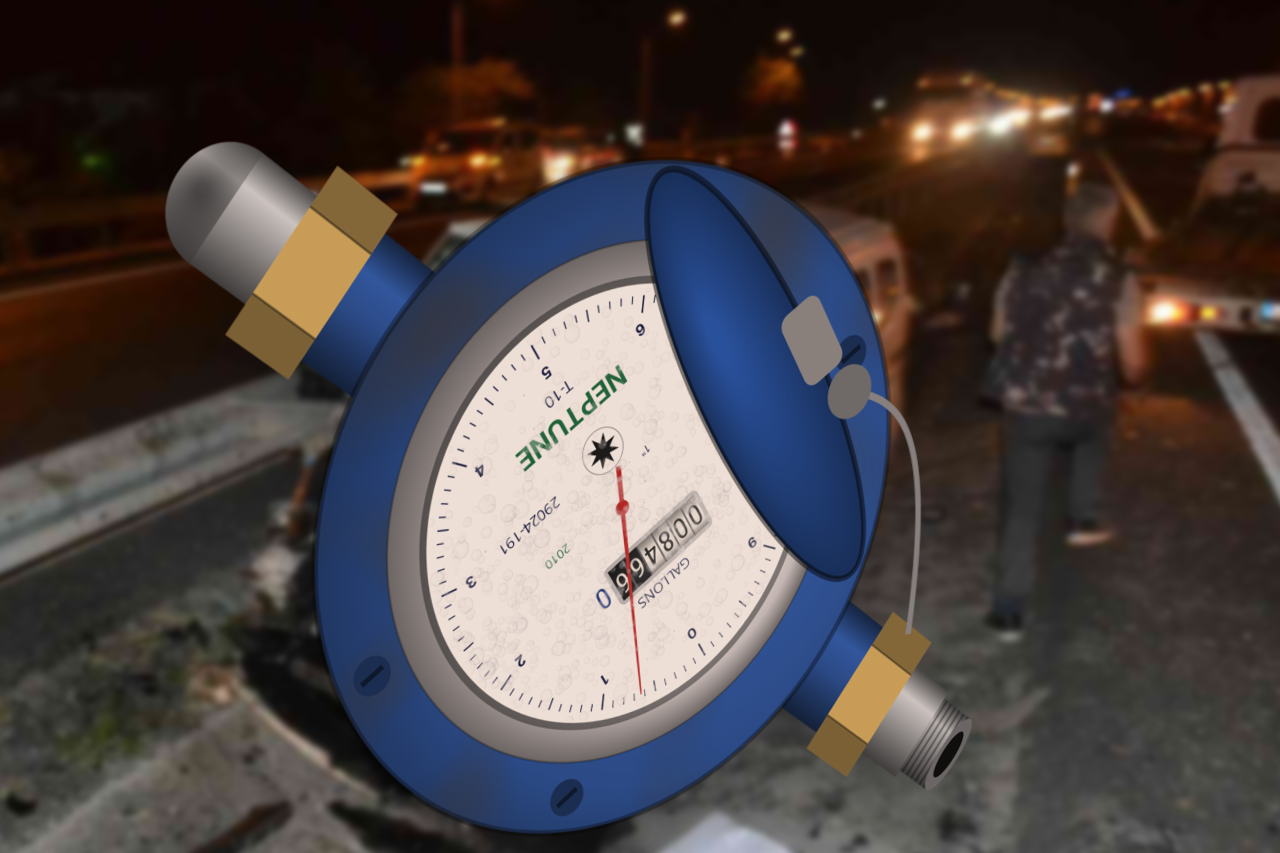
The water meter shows 84660.6; gal
